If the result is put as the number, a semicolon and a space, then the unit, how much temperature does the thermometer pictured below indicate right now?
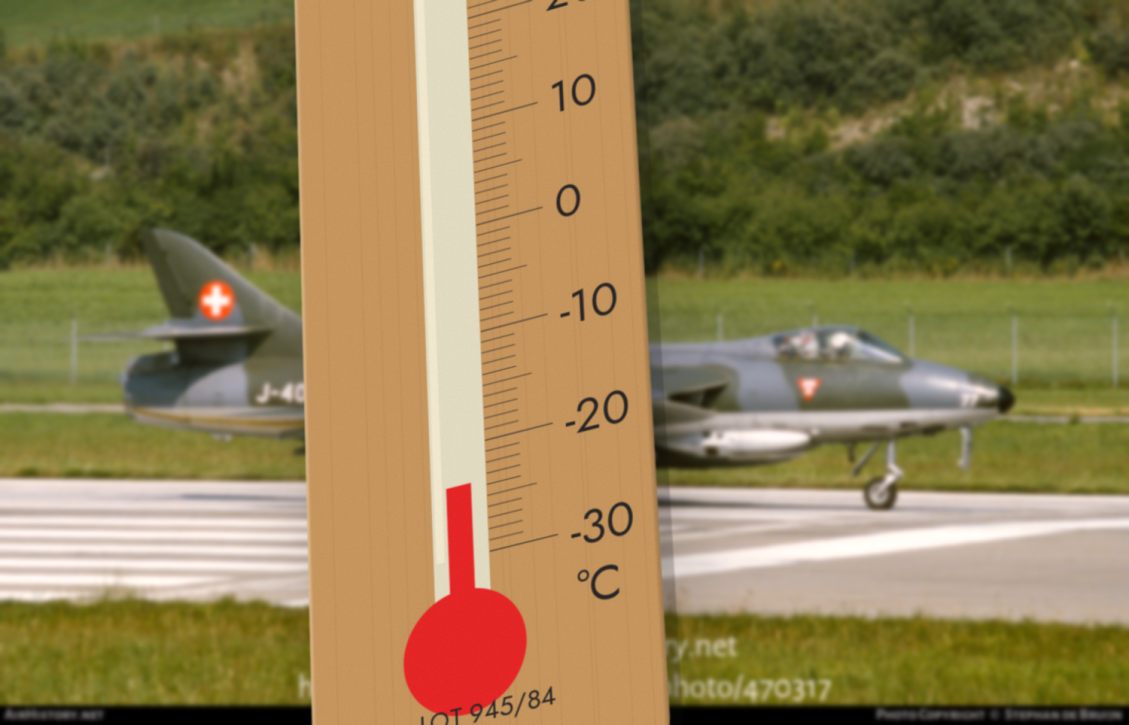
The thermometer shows -23.5; °C
